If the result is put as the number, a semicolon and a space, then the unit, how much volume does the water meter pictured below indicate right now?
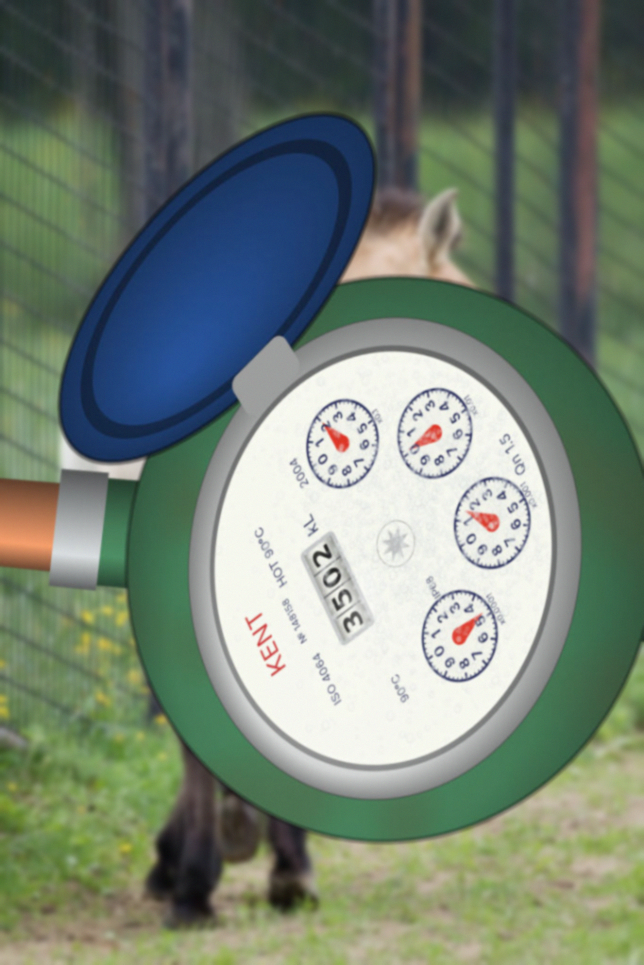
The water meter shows 3502.2014; kL
